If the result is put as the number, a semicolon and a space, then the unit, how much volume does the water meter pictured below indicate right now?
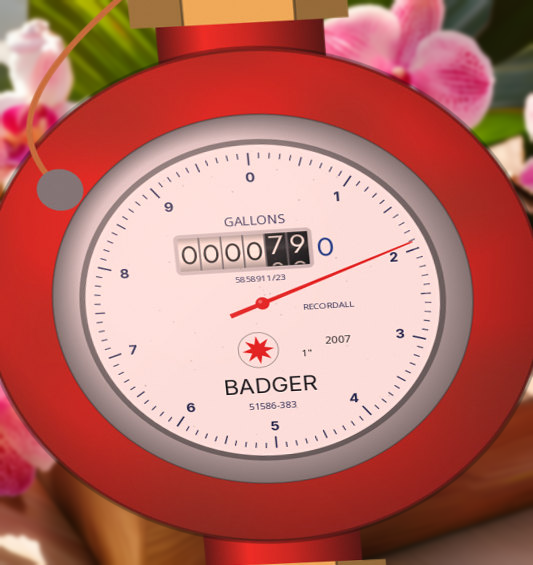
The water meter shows 791.9; gal
